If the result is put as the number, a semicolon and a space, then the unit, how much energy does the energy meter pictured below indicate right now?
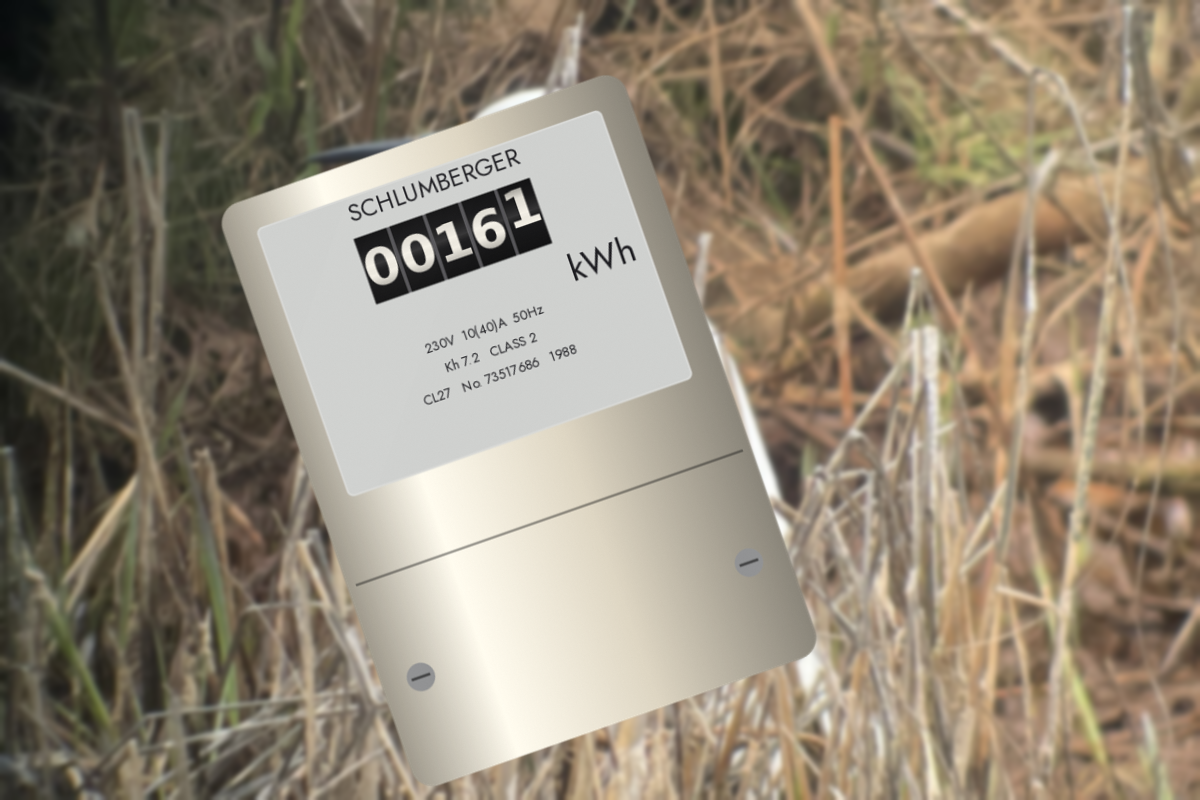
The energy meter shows 161; kWh
